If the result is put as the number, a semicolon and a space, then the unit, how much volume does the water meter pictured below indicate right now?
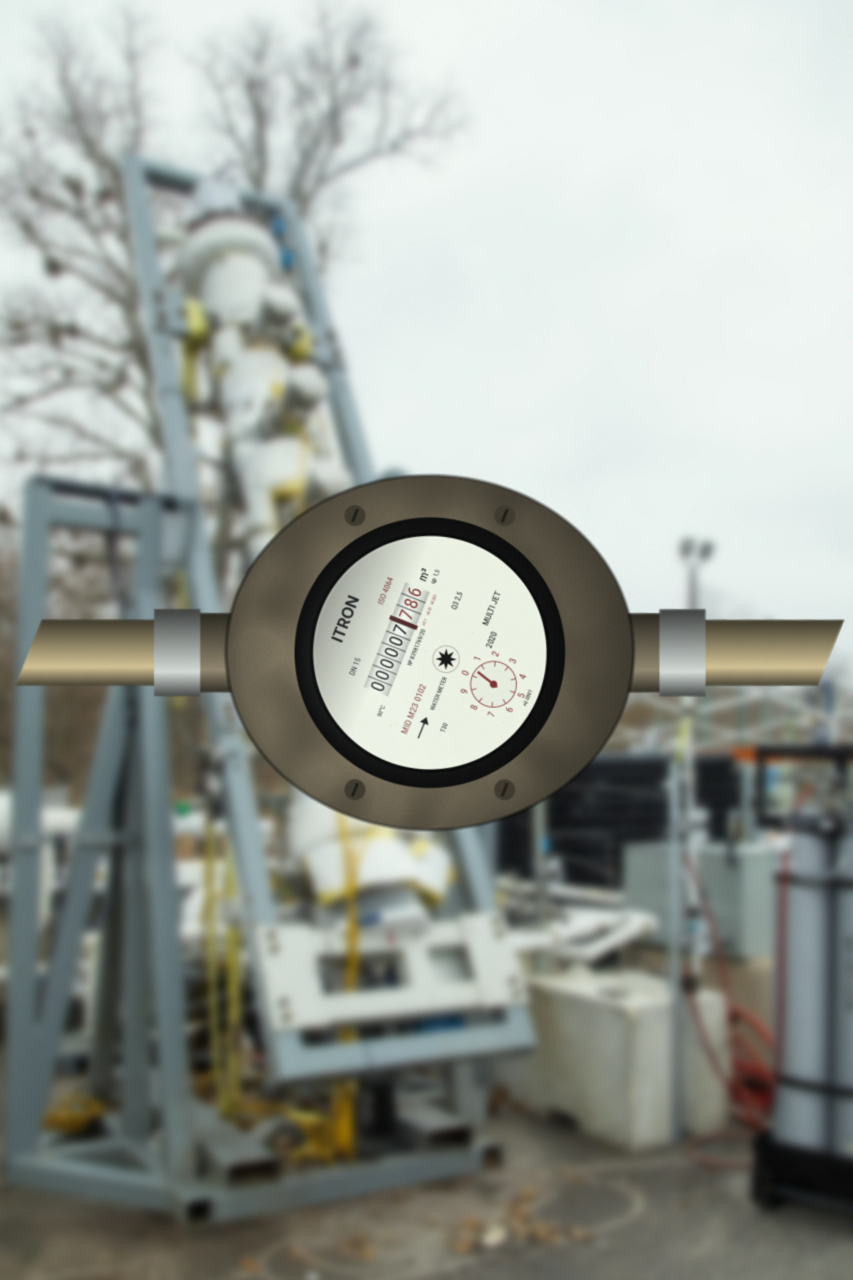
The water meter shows 7.7860; m³
